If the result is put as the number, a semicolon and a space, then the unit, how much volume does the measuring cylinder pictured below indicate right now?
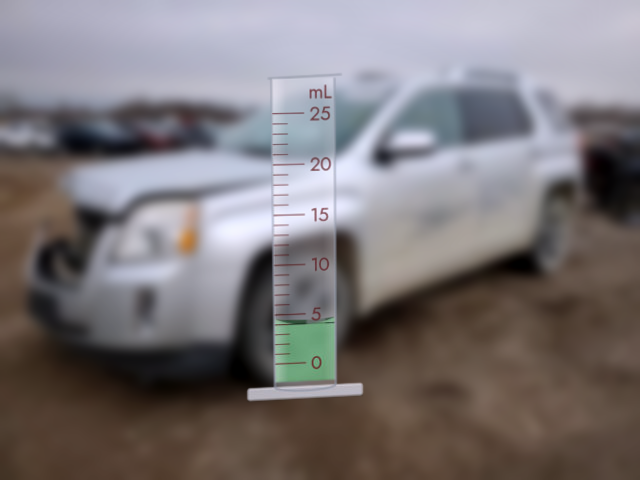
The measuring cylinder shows 4; mL
